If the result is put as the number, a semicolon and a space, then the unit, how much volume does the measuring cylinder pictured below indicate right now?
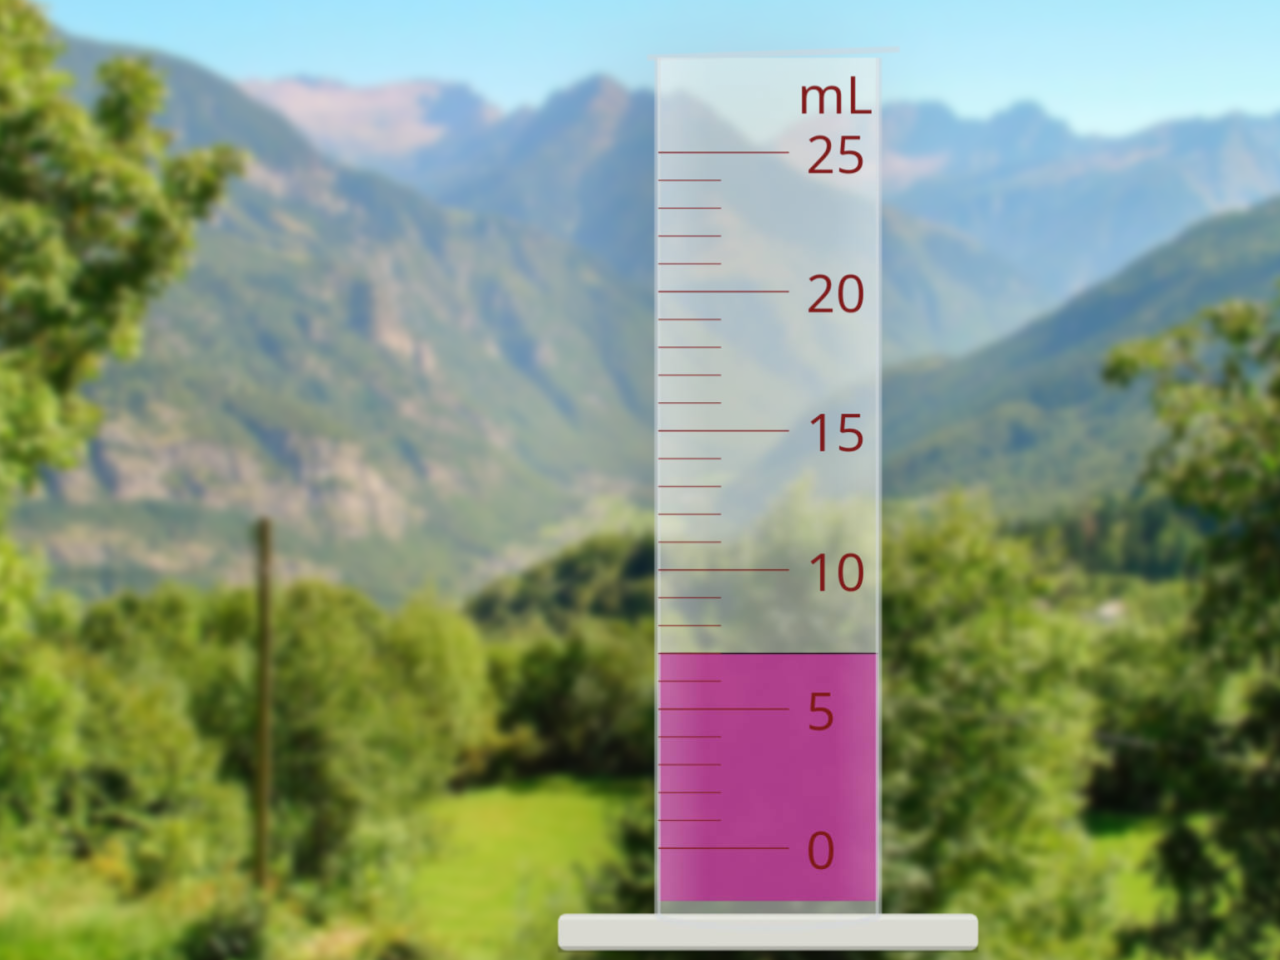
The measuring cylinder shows 7; mL
